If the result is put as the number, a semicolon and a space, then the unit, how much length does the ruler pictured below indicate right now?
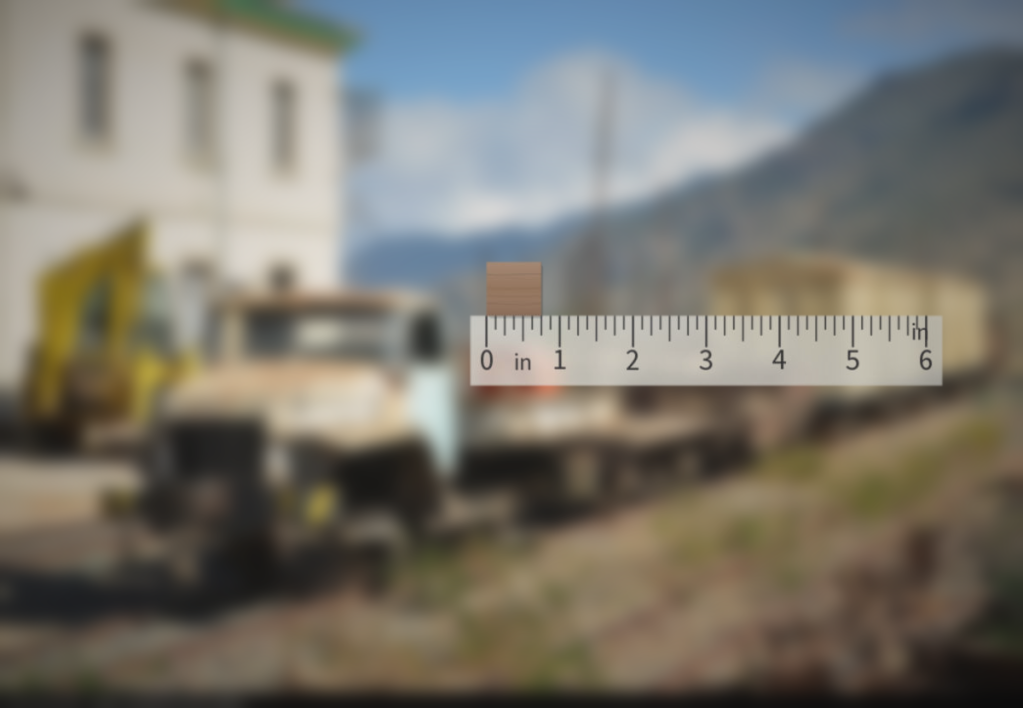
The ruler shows 0.75; in
